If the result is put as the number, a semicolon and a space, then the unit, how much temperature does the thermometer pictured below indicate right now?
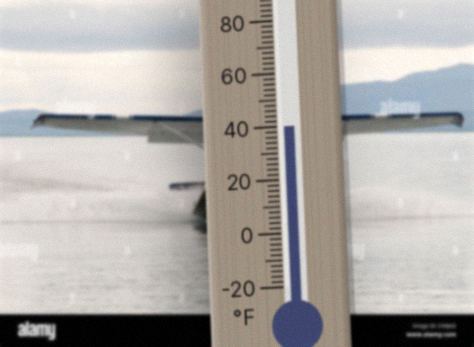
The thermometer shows 40; °F
